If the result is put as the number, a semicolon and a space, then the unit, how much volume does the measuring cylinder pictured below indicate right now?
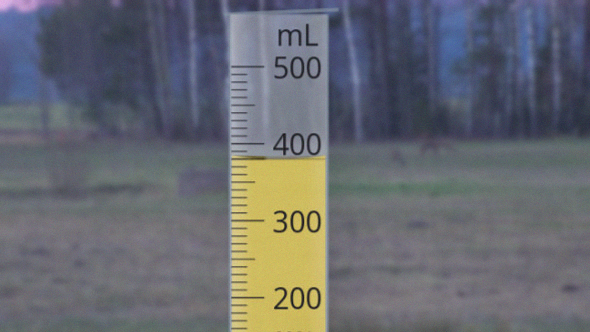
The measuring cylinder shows 380; mL
